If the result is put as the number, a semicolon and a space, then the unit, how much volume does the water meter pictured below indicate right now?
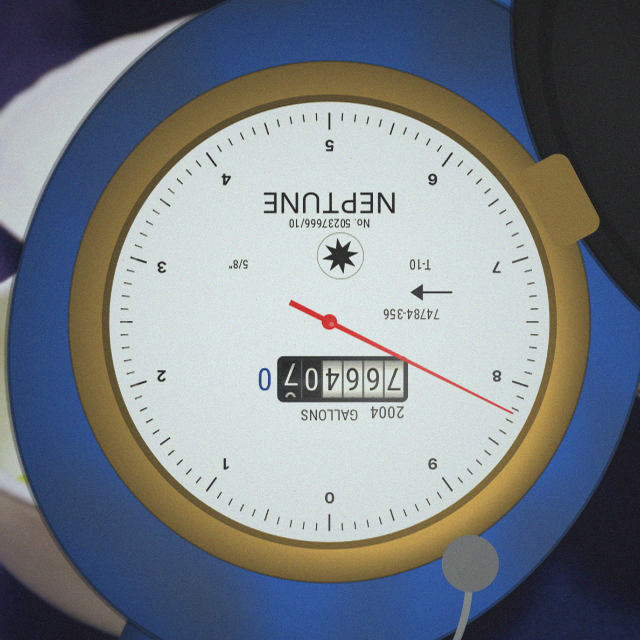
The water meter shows 7664068.2; gal
